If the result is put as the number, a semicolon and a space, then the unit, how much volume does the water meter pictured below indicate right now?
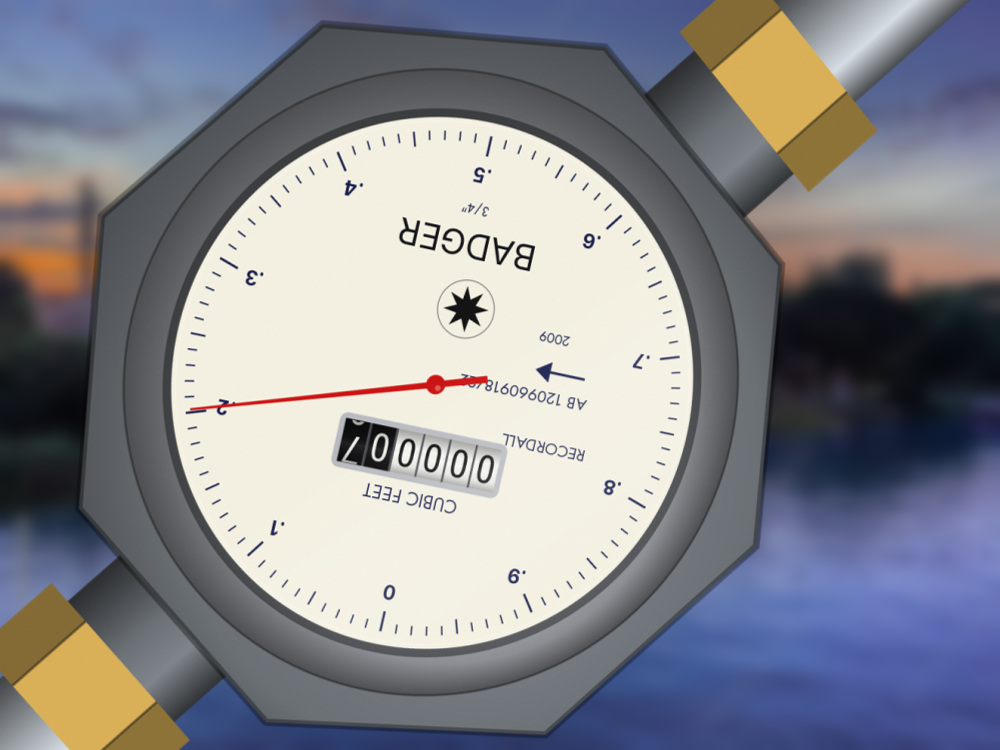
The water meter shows 7.20; ft³
